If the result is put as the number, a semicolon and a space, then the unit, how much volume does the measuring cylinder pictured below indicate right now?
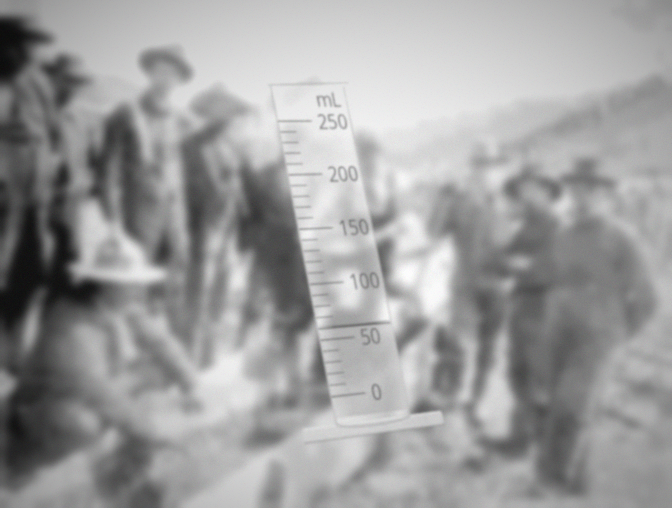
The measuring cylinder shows 60; mL
